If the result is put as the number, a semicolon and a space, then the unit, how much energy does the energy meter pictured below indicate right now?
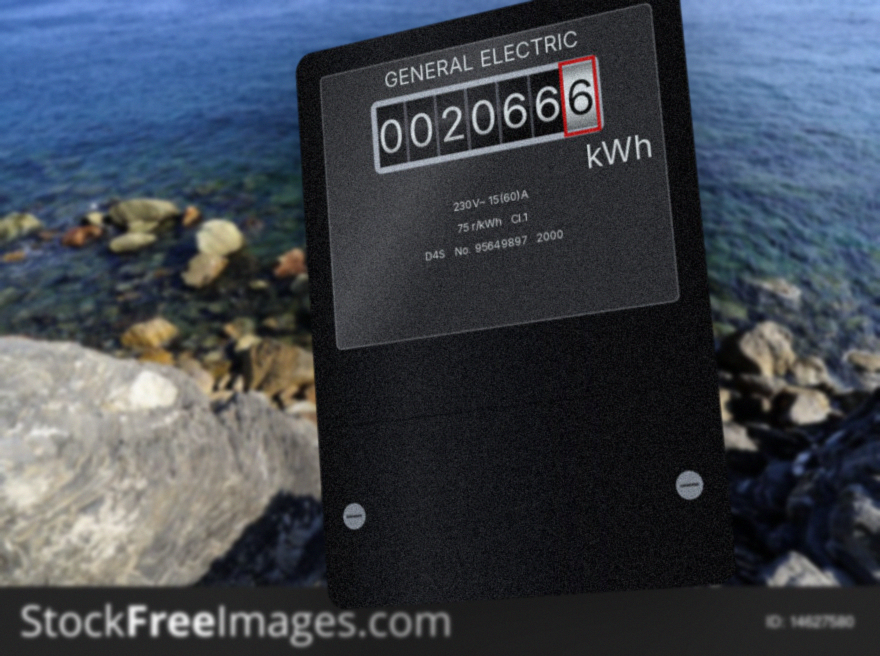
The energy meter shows 2066.6; kWh
